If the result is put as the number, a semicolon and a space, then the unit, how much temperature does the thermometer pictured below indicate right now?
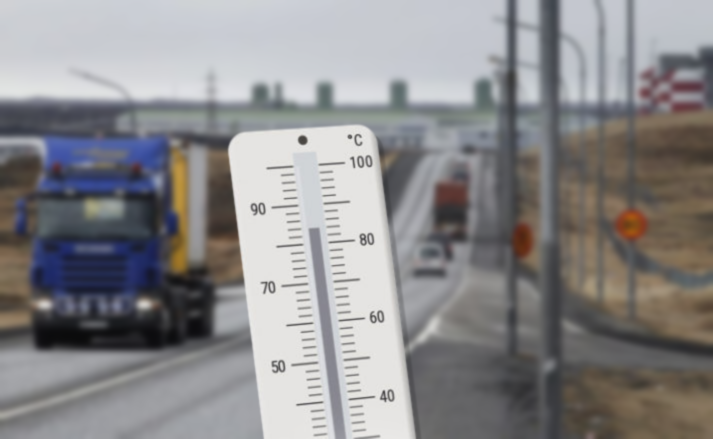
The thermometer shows 84; °C
